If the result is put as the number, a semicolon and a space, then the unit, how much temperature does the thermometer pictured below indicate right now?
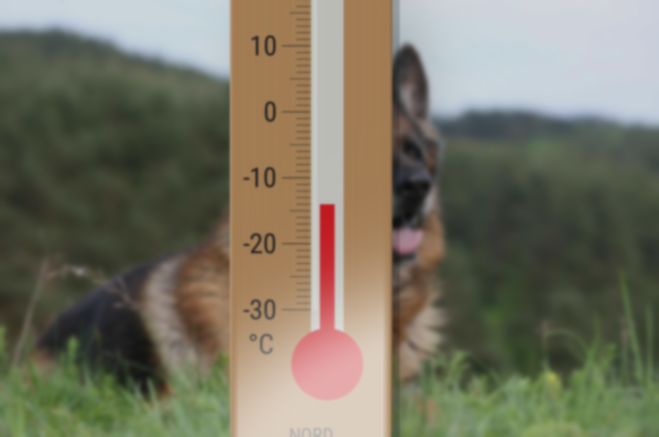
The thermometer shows -14; °C
